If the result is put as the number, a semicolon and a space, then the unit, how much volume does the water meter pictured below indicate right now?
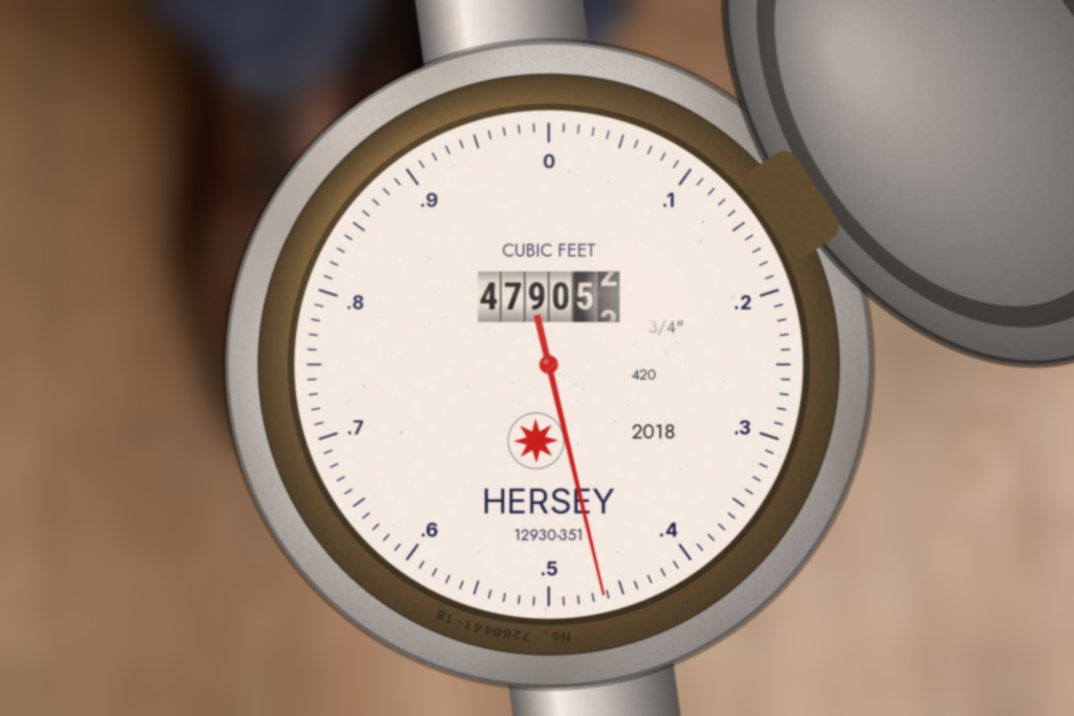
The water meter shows 479052.46; ft³
